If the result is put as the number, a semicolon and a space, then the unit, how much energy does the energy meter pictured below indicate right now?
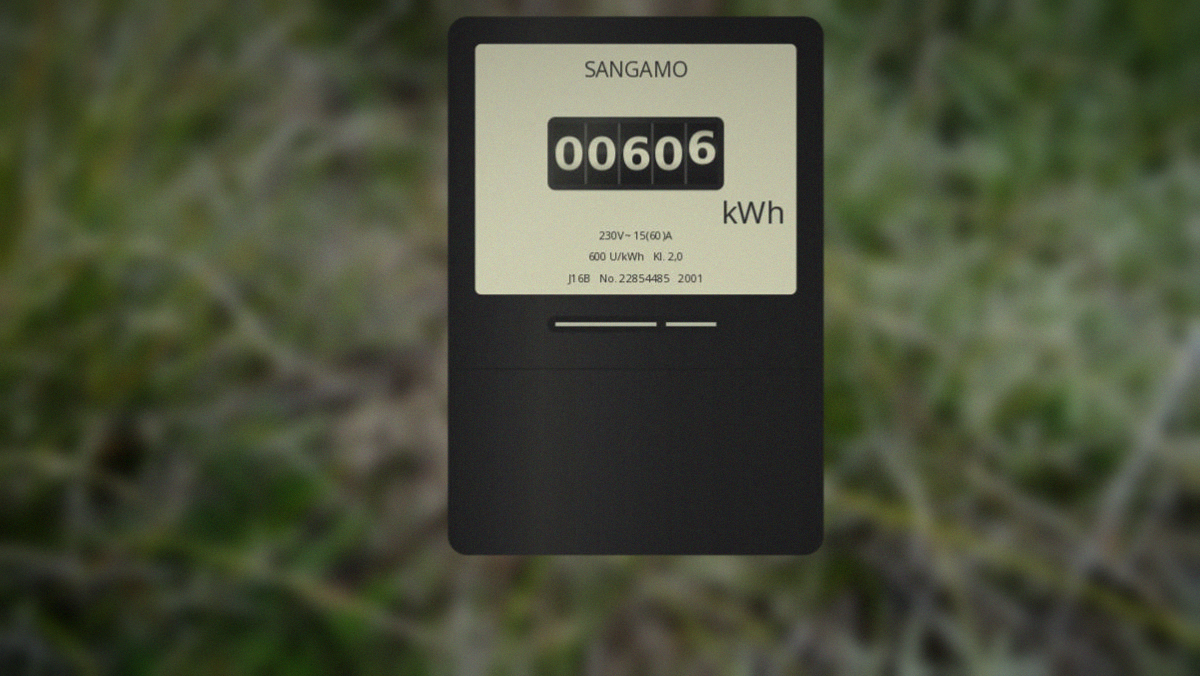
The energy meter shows 606; kWh
